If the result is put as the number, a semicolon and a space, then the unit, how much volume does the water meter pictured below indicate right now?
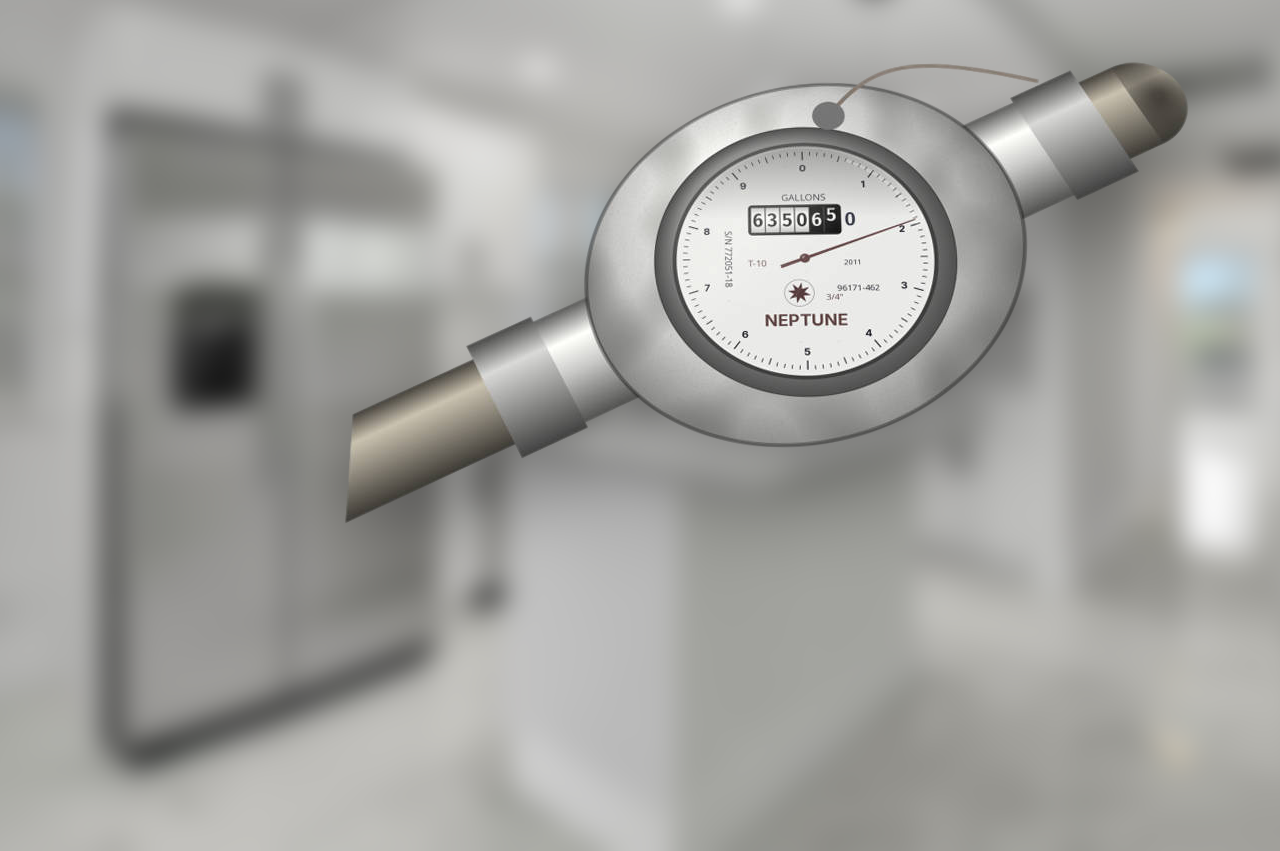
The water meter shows 6350651.9; gal
